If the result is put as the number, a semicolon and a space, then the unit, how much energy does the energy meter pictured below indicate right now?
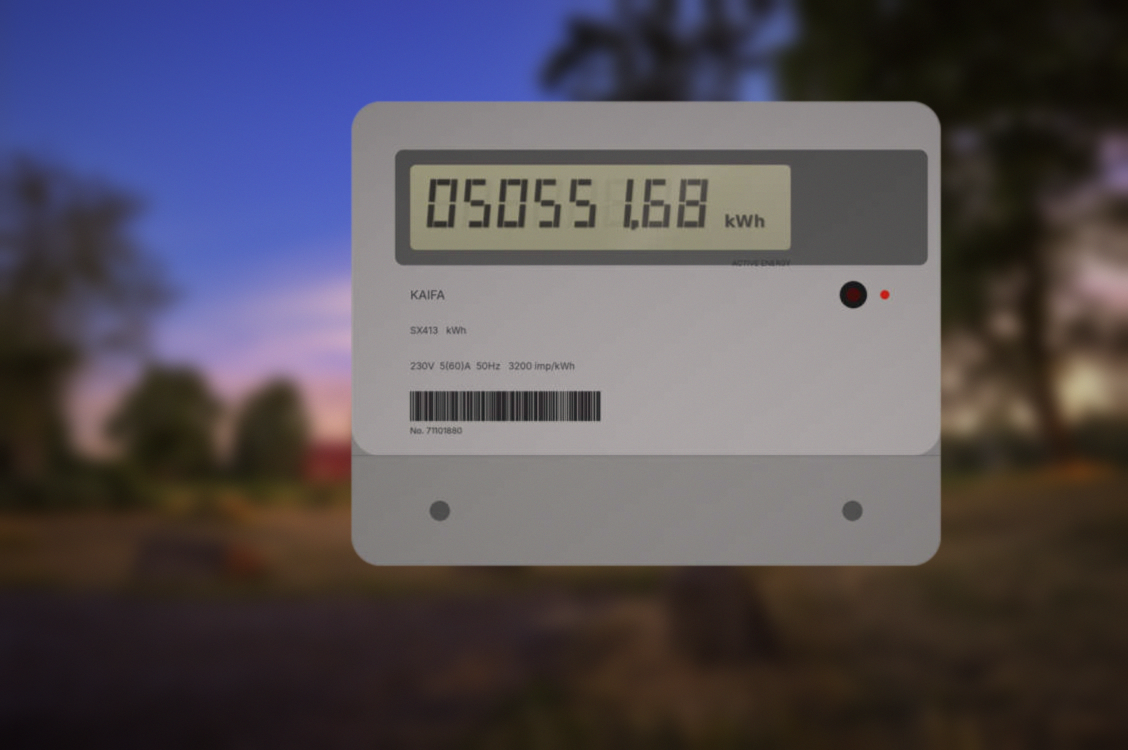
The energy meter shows 50551.68; kWh
